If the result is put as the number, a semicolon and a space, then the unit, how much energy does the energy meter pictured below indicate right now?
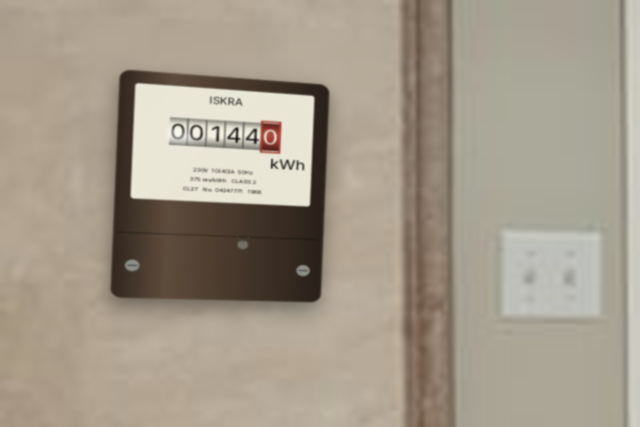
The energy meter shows 144.0; kWh
